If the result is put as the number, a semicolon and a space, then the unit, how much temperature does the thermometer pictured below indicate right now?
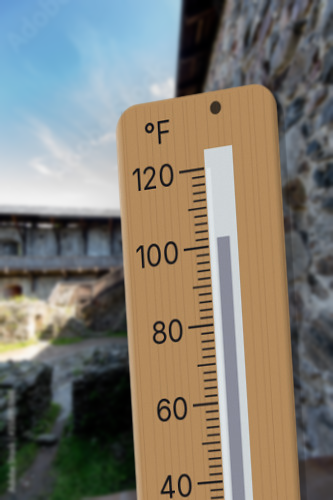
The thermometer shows 102; °F
